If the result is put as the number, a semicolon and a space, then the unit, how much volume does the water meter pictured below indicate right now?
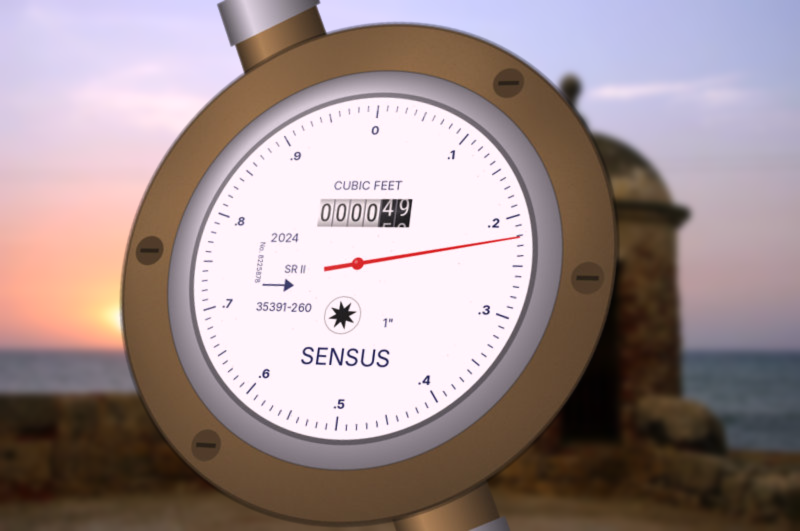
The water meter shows 49.22; ft³
